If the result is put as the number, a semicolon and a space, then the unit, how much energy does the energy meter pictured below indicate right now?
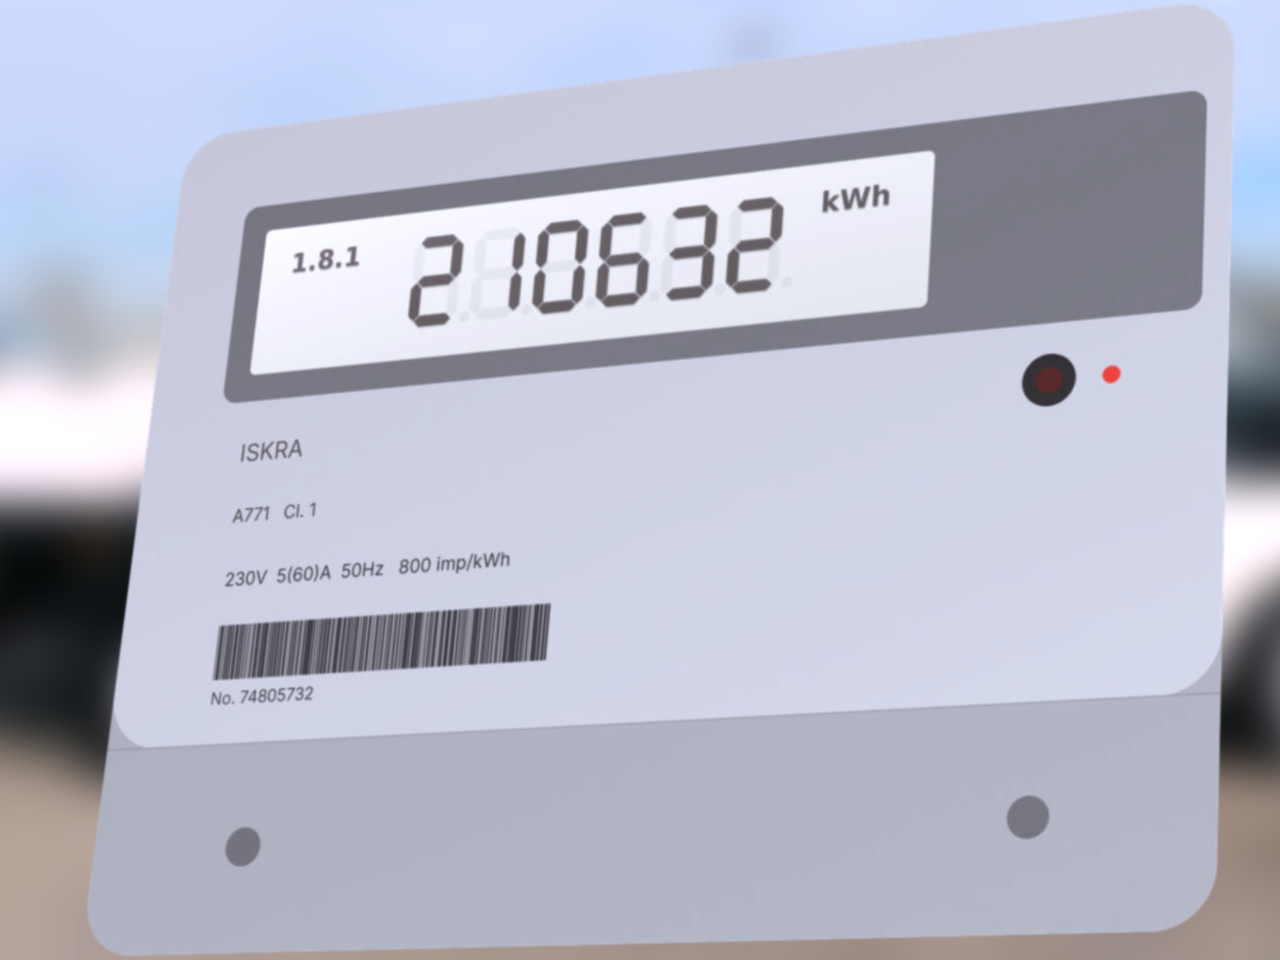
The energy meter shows 210632; kWh
